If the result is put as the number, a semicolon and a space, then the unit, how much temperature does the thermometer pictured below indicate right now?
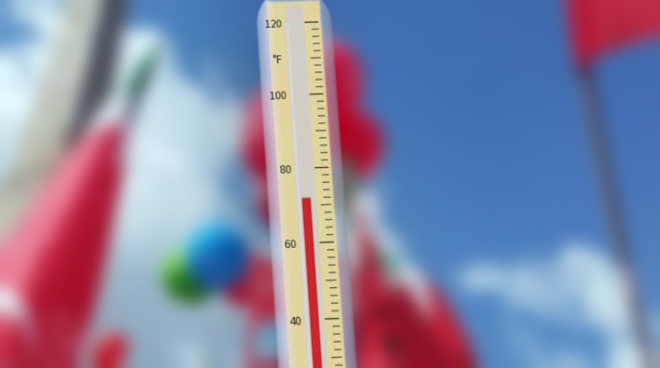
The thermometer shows 72; °F
